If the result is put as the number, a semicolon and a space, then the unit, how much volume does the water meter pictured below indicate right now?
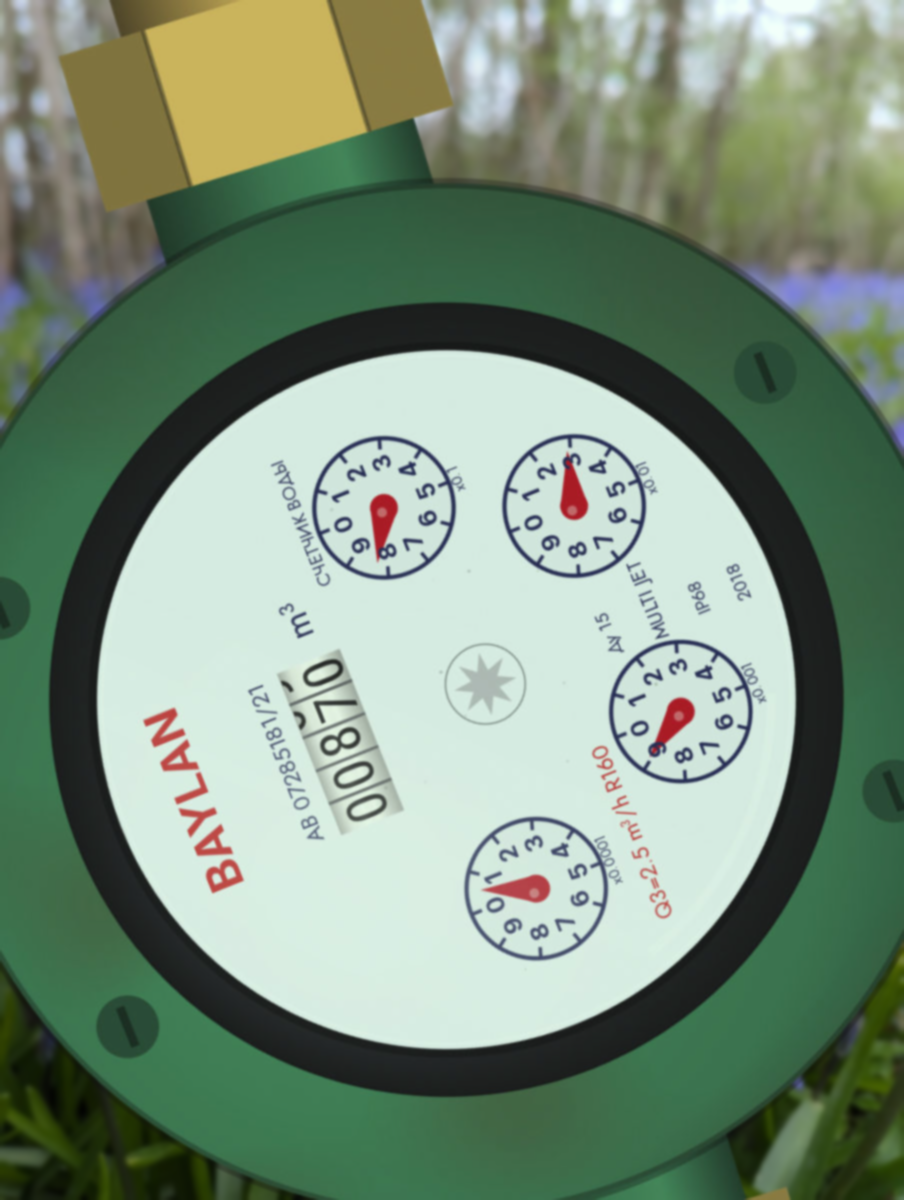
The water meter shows 869.8290; m³
